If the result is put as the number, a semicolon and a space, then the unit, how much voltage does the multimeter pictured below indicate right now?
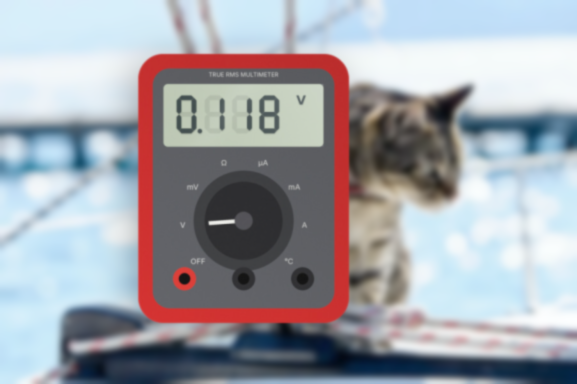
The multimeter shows 0.118; V
